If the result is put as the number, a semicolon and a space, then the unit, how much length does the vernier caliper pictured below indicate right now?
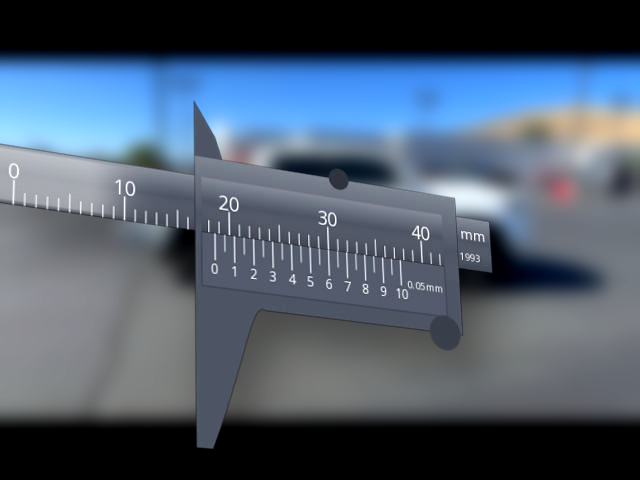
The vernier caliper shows 18.6; mm
